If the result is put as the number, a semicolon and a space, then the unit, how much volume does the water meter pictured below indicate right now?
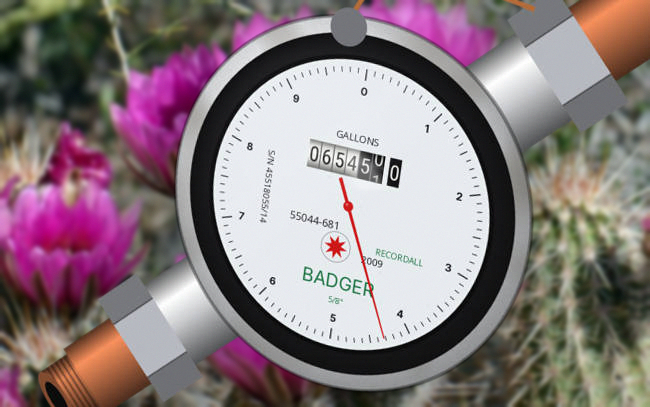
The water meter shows 654504.3; gal
